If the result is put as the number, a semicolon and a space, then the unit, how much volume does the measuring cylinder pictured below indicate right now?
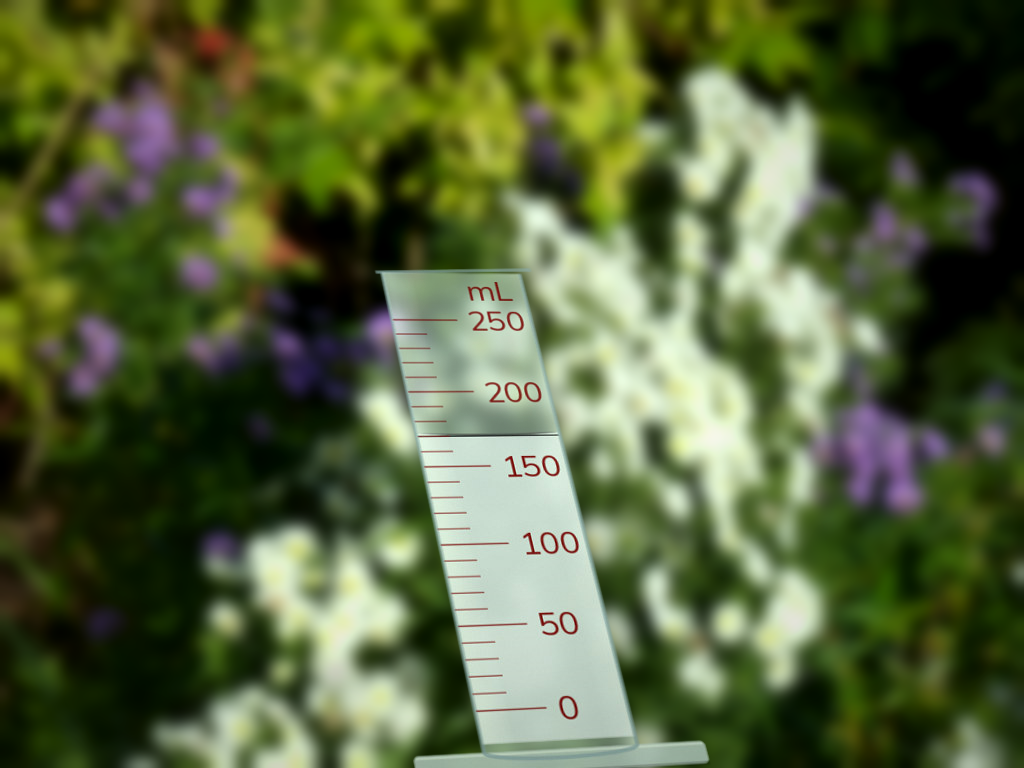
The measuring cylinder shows 170; mL
